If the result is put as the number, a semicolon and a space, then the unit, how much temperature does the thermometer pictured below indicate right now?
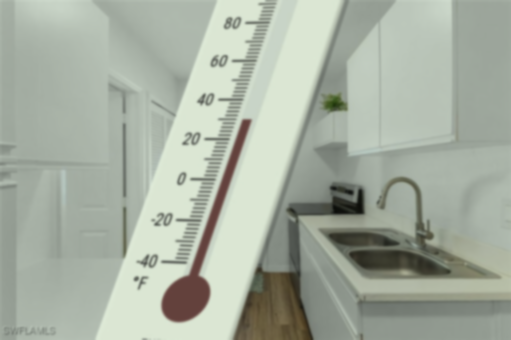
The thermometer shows 30; °F
